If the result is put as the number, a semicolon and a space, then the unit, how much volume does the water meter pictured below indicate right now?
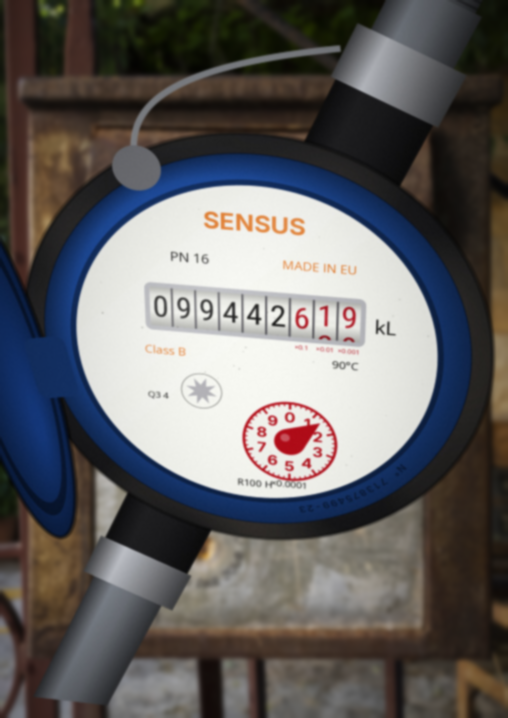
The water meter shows 99442.6191; kL
